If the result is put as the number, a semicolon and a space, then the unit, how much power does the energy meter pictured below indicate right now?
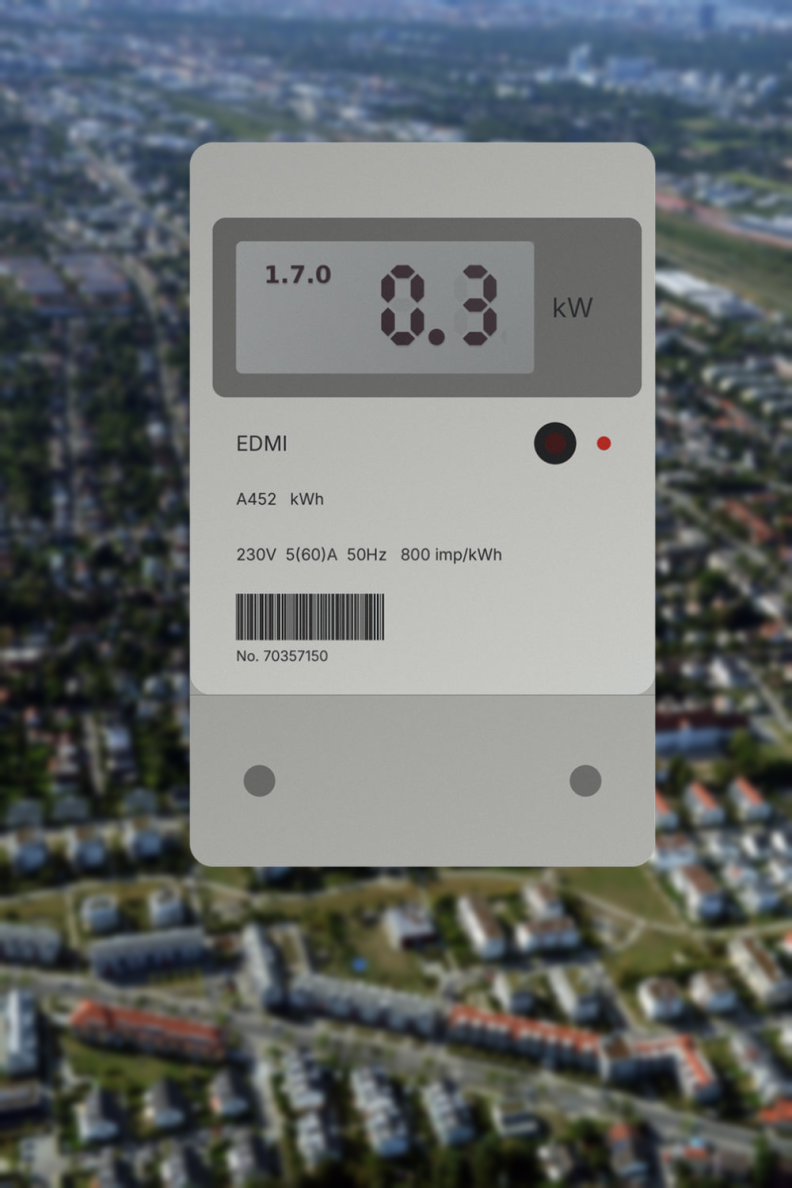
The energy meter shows 0.3; kW
